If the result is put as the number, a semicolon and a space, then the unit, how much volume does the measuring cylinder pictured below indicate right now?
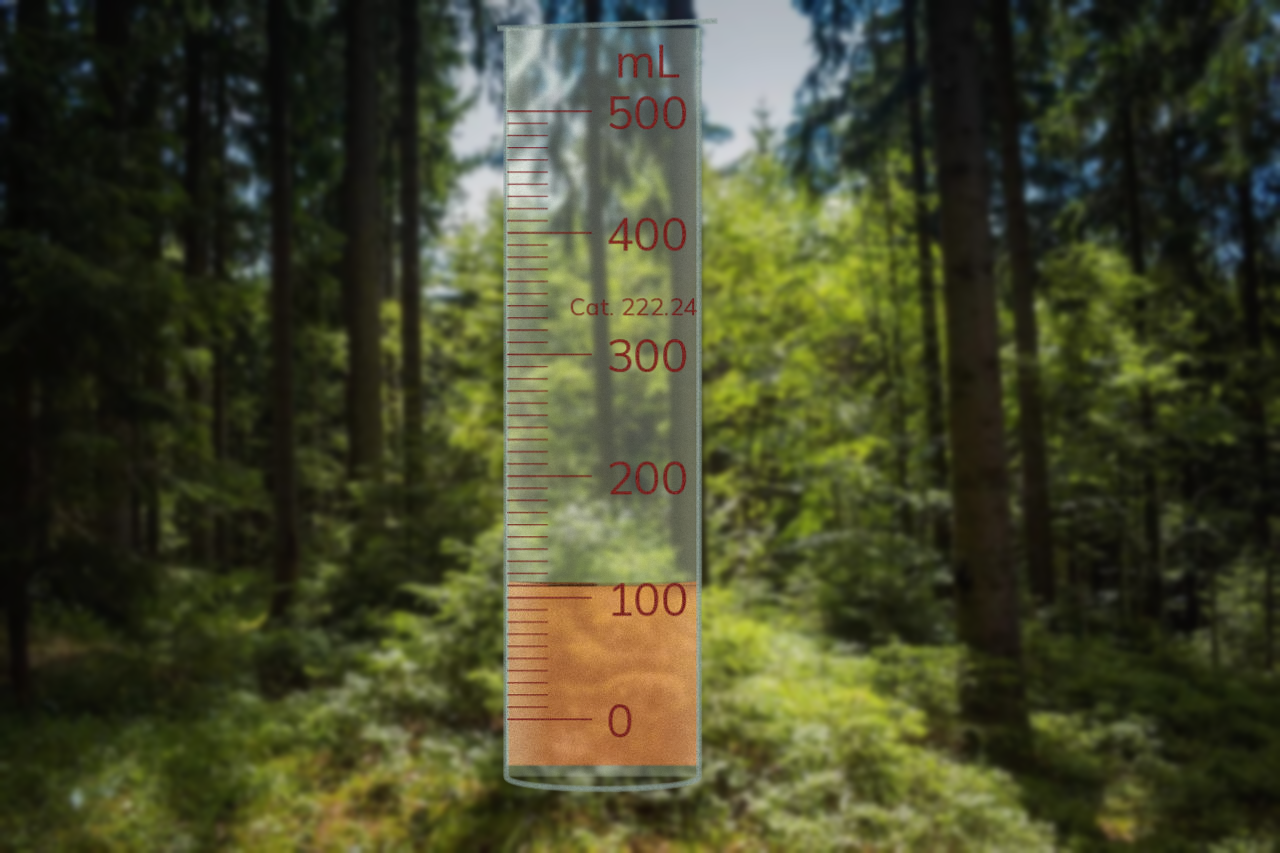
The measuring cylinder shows 110; mL
